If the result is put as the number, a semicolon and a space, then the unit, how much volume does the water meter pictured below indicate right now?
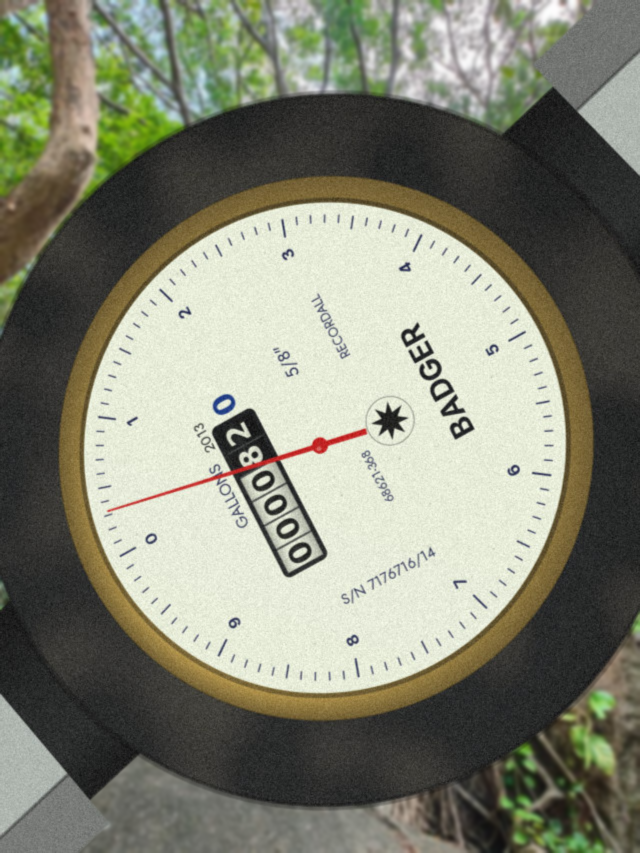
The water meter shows 820.3; gal
